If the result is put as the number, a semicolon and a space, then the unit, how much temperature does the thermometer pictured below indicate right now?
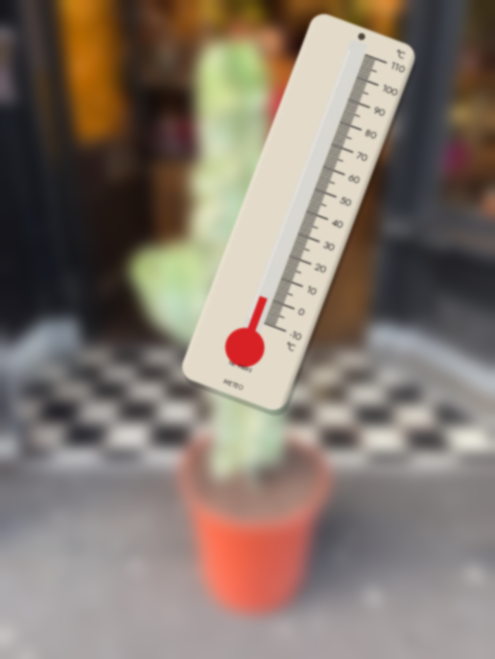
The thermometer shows 0; °C
